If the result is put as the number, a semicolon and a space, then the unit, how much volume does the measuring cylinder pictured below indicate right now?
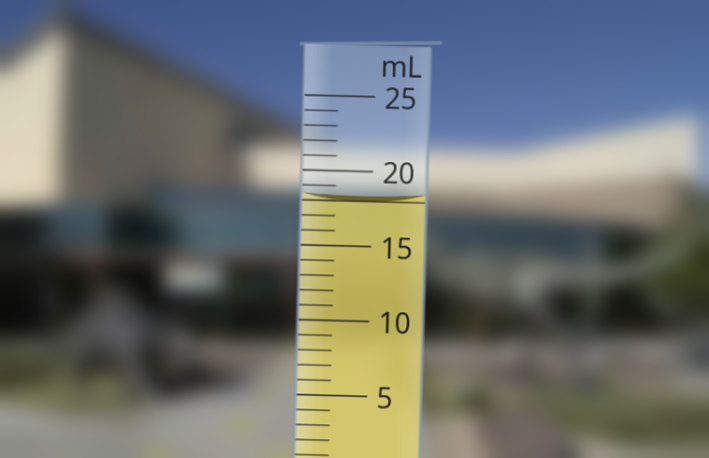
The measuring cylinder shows 18; mL
